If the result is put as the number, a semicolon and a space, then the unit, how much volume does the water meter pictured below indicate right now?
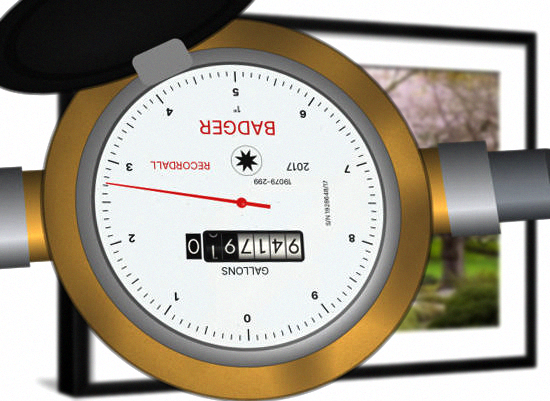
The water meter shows 9417912.7; gal
